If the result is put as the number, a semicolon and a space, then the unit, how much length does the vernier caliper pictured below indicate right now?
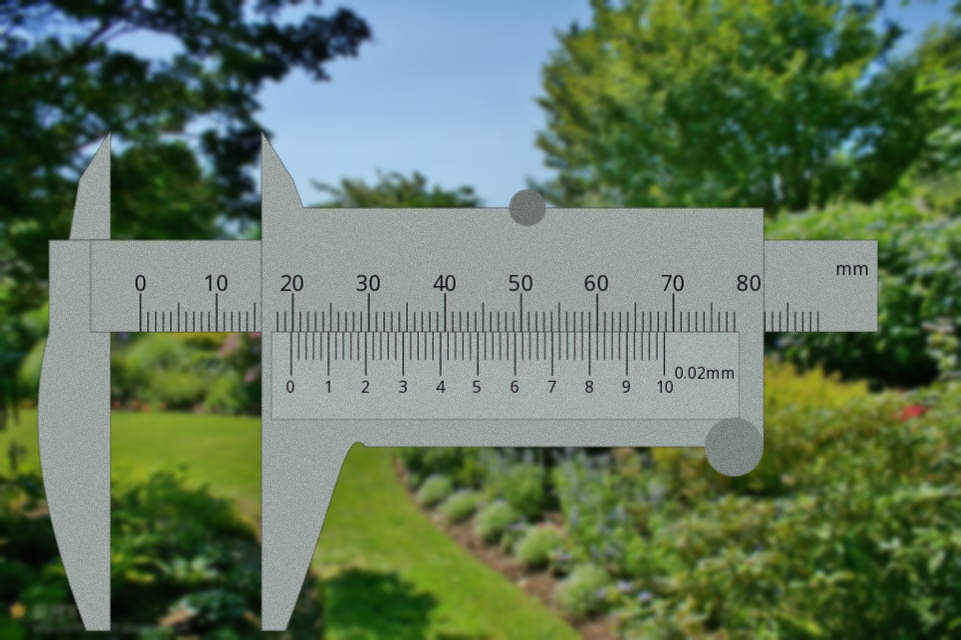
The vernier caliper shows 19.8; mm
